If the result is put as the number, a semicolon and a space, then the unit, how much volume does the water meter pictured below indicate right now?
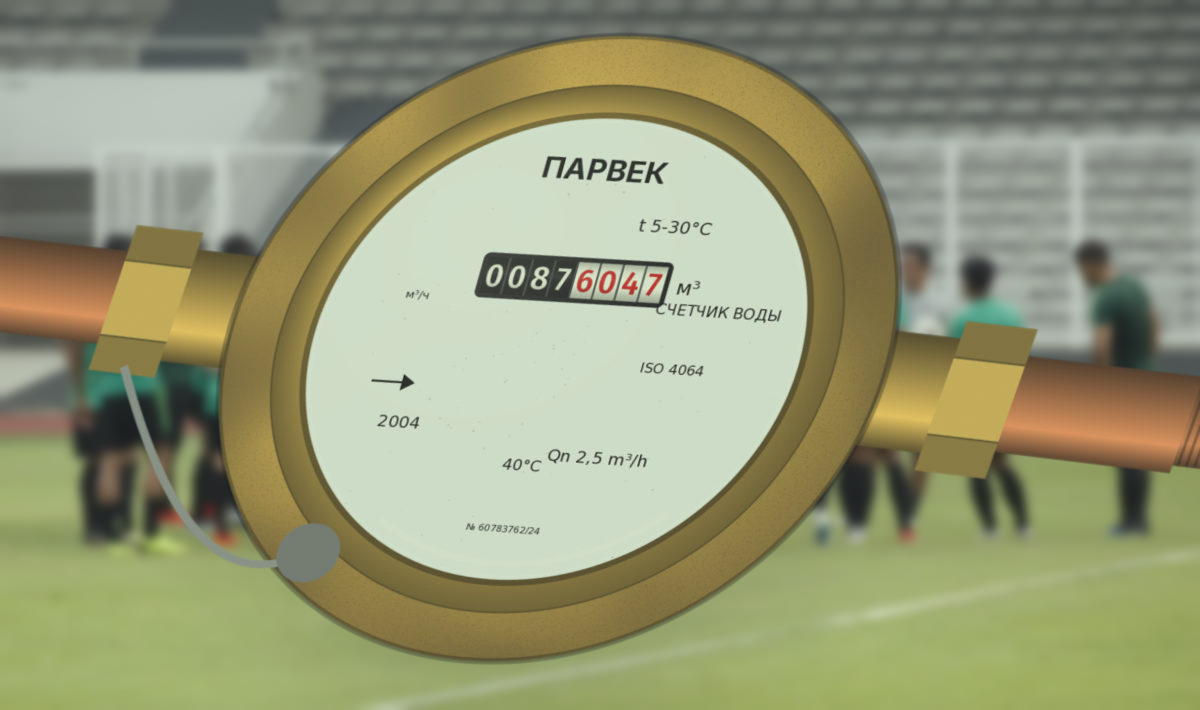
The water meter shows 87.6047; m³
